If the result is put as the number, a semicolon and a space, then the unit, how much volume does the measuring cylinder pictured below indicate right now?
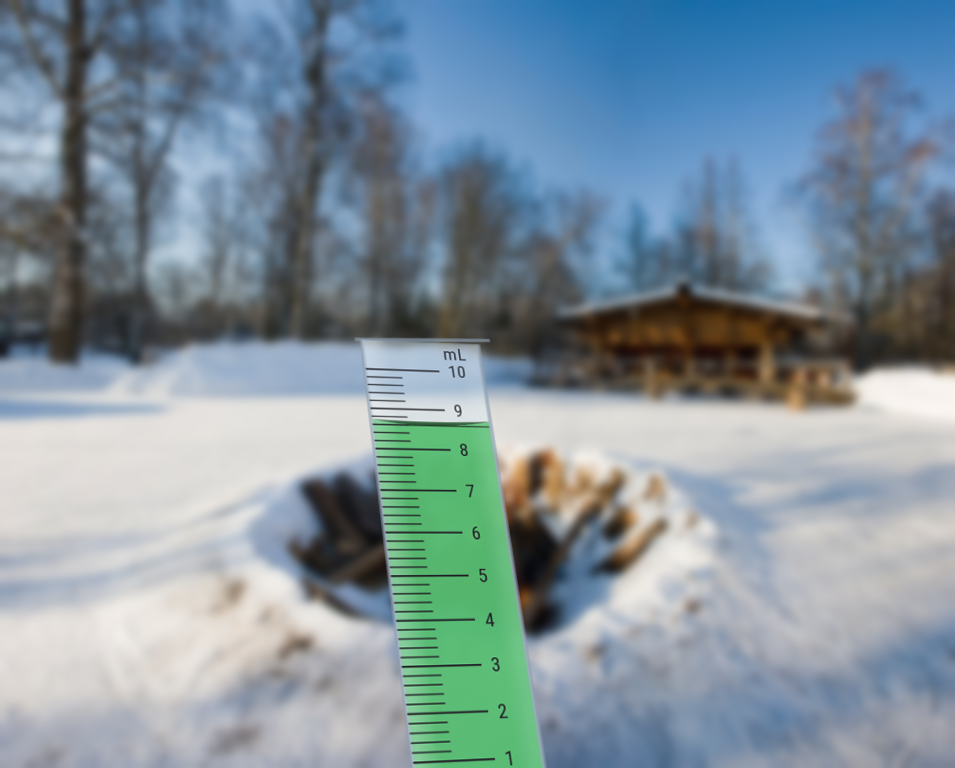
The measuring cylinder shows 8.6; mL
